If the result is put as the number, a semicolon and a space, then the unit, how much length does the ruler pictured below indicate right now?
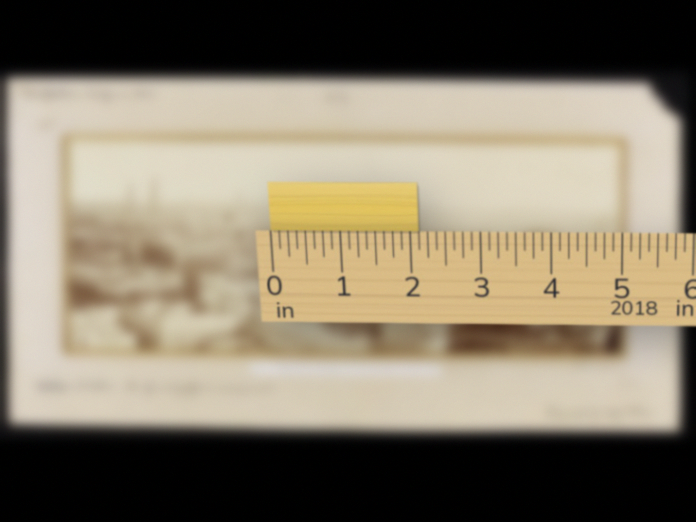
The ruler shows 2.125; in
